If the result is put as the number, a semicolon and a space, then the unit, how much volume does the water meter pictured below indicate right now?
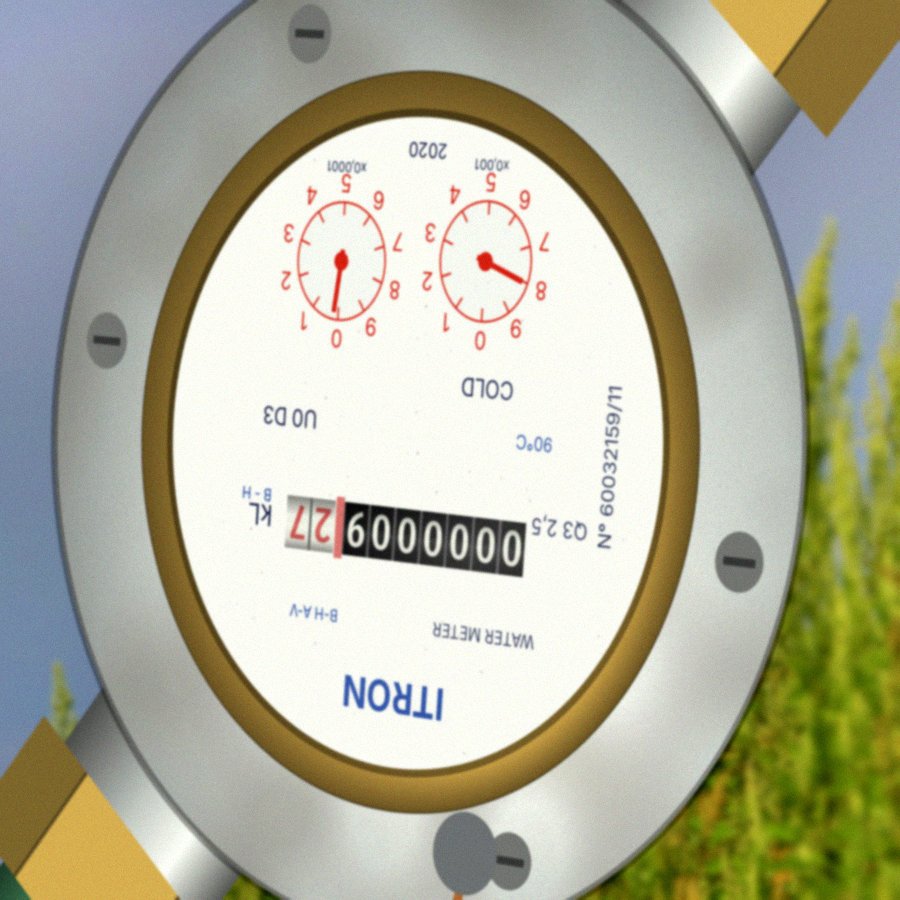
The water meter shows 9.2780; kL
